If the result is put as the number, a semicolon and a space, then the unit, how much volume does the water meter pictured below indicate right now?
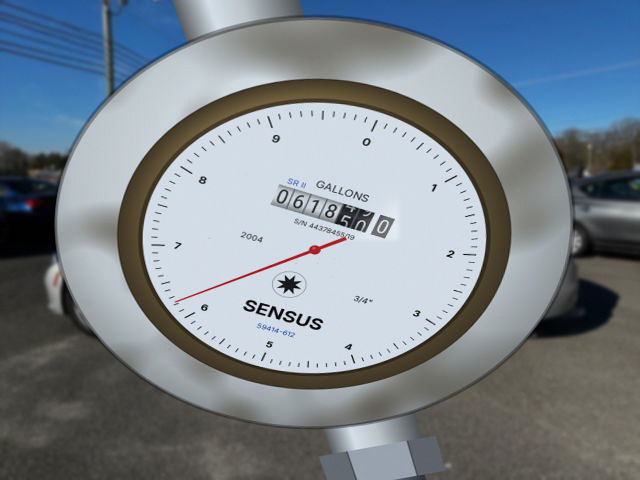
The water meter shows 618496.2; gal
